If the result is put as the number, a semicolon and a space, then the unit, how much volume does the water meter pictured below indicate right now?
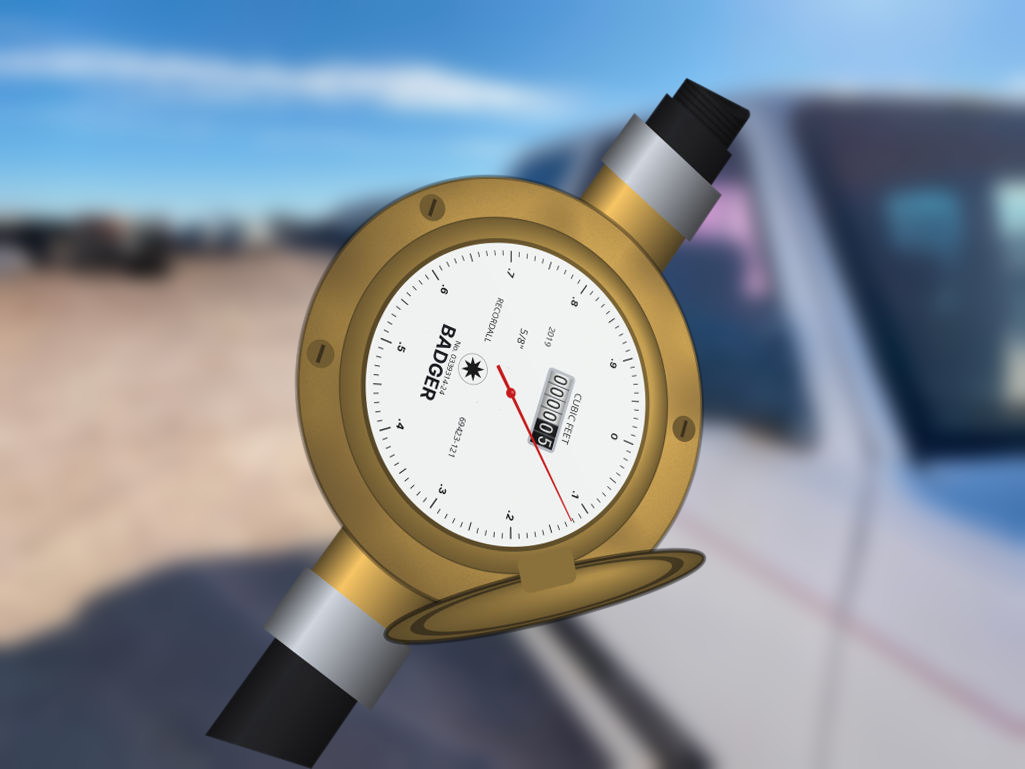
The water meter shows 5.12; ft³
